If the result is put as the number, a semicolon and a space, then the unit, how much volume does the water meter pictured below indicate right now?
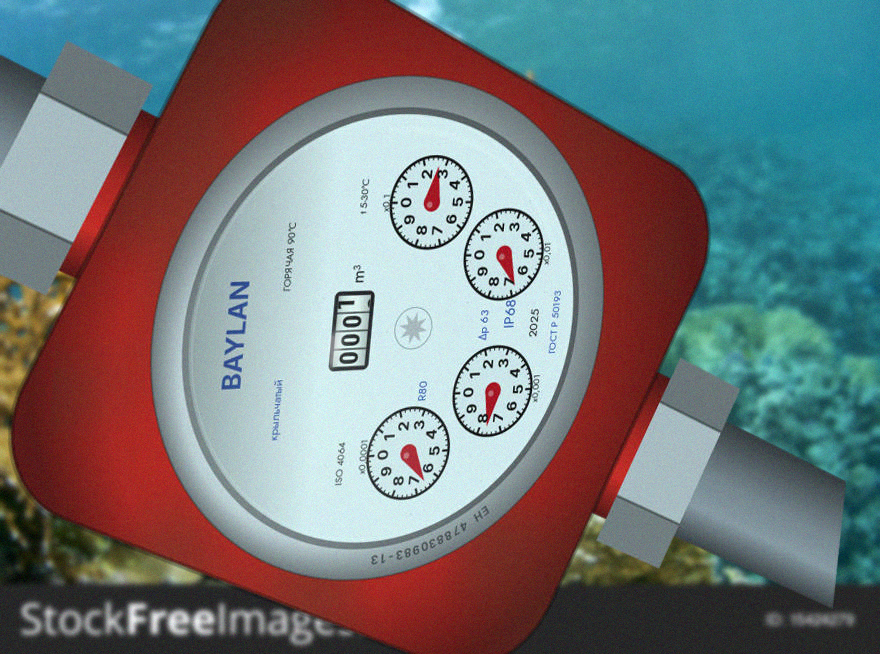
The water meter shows 1.2676; m³
